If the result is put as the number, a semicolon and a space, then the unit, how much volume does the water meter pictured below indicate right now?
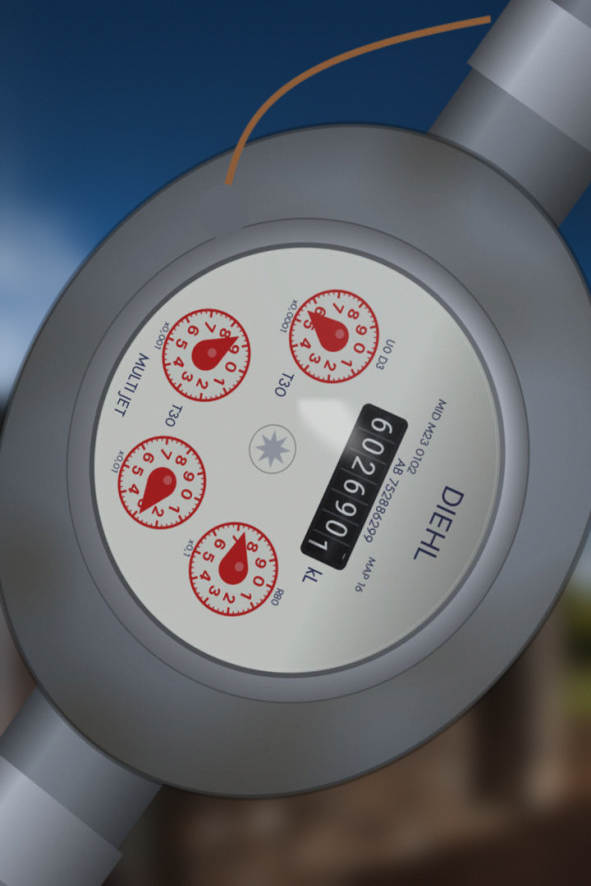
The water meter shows 6026900.7285; kL
